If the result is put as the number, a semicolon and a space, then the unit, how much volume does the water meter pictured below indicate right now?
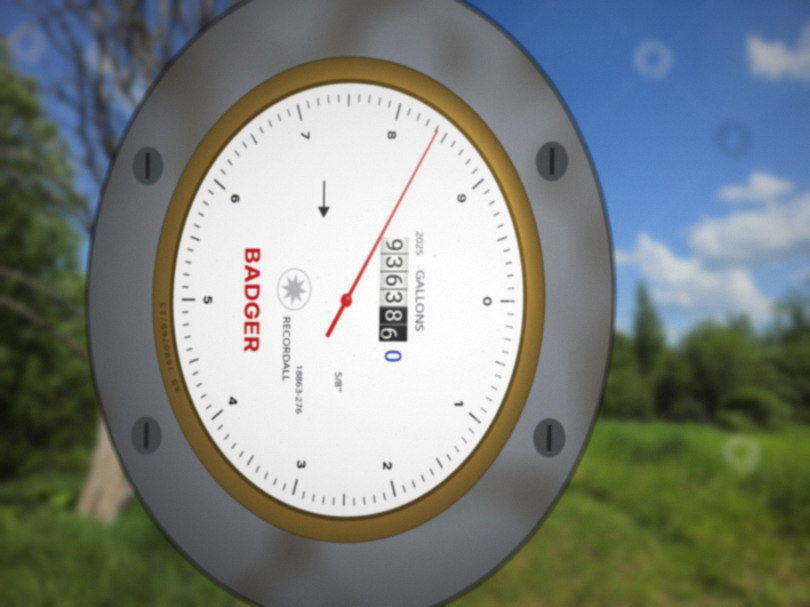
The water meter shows 9363858.4; gal
